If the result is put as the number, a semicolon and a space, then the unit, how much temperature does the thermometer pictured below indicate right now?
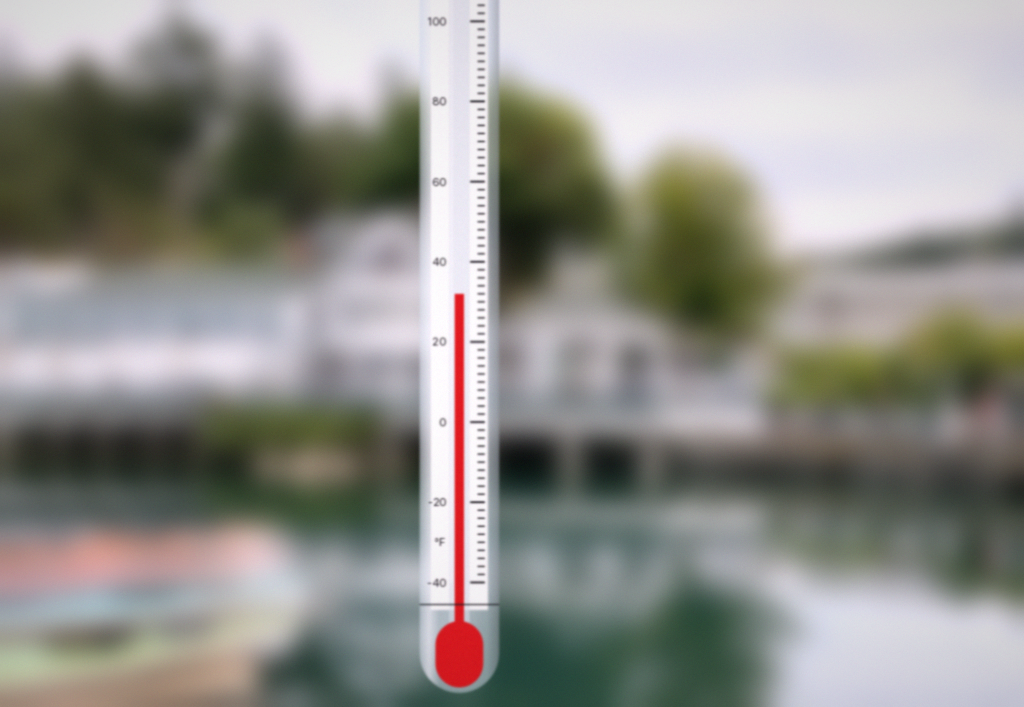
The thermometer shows 32; °F
